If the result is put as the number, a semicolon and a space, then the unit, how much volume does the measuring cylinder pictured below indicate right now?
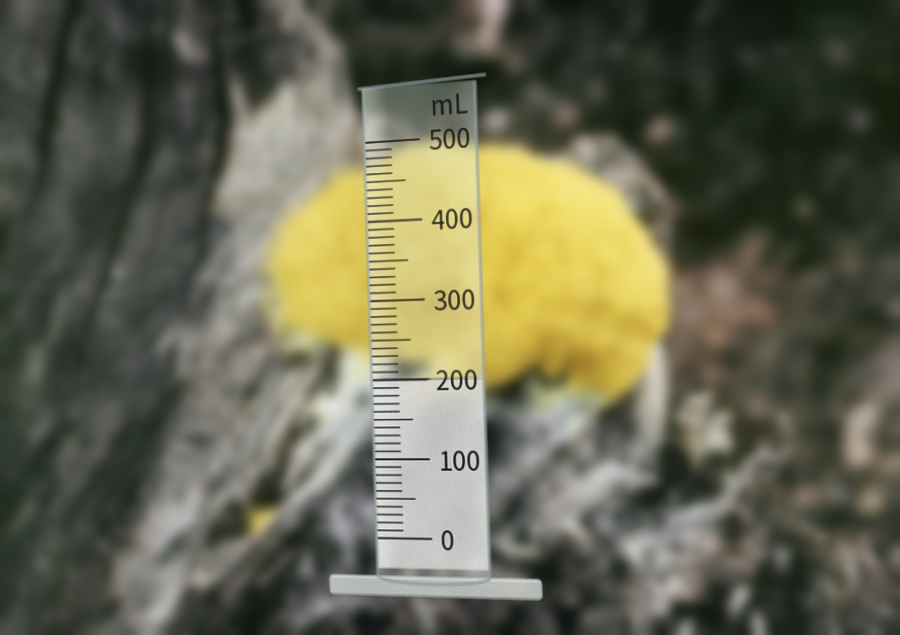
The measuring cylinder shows 200; mL
